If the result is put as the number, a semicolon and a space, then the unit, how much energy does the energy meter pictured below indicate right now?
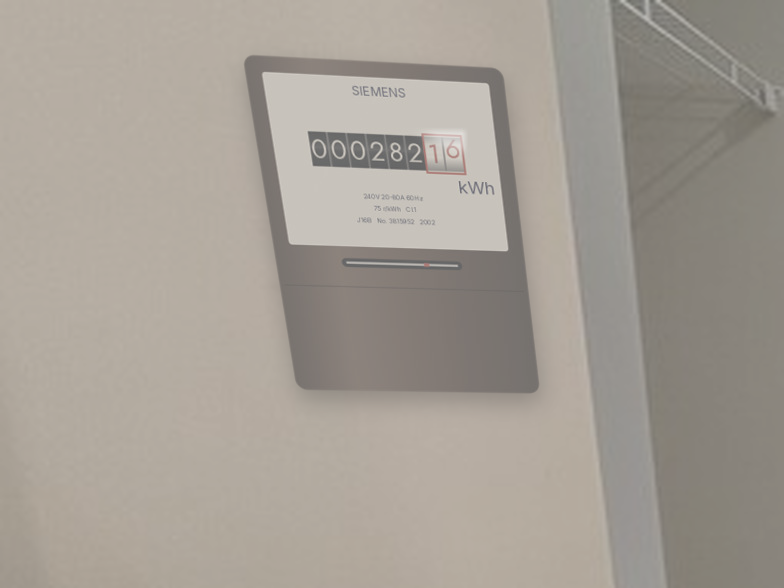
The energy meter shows 282.16; kWh
